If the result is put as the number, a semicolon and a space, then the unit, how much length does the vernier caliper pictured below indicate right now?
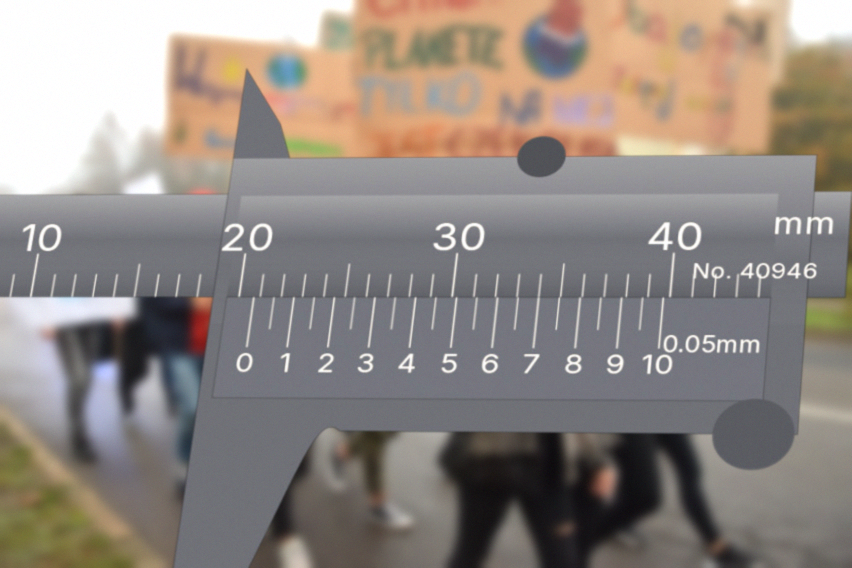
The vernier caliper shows 20.7; mm
